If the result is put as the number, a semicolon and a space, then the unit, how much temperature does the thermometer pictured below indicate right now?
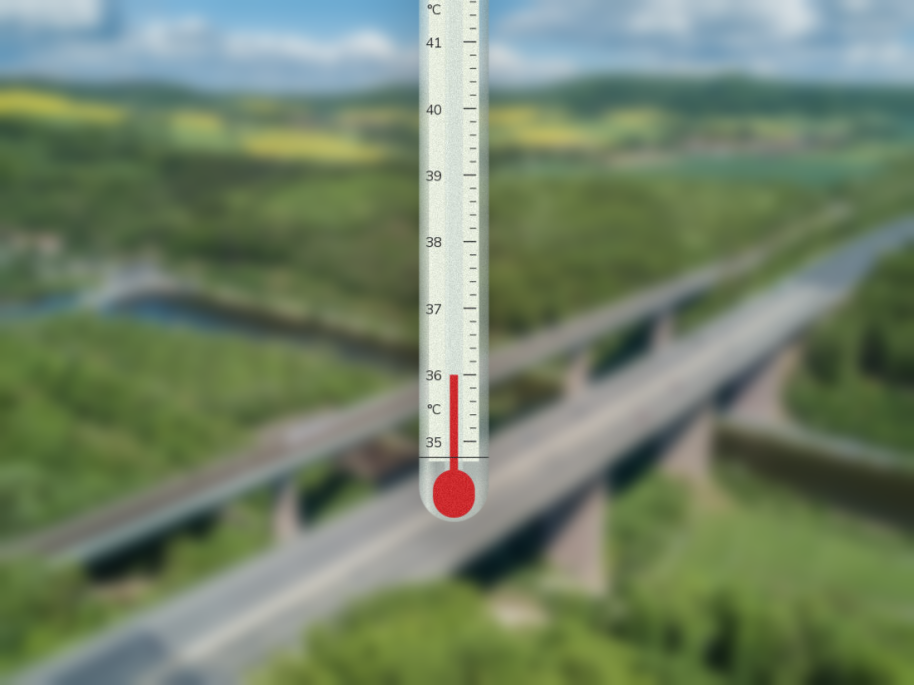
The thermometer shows 36; °C
